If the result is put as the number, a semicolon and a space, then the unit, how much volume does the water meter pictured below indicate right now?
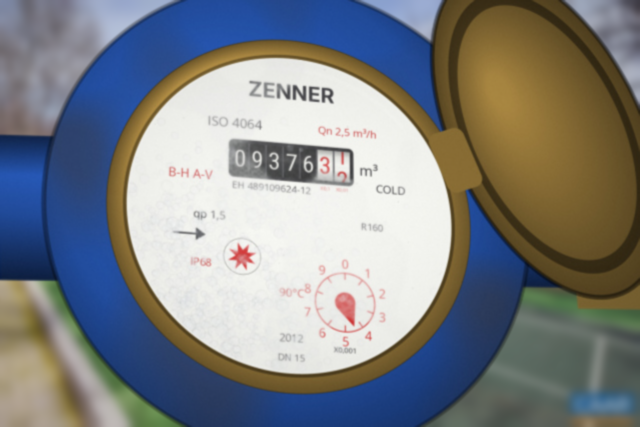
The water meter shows 9376.314; m³
